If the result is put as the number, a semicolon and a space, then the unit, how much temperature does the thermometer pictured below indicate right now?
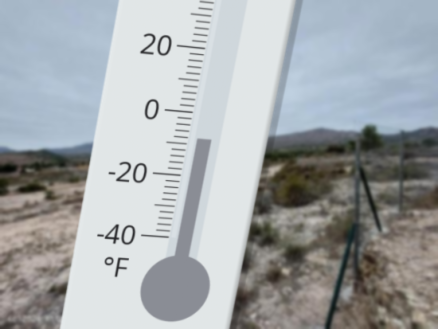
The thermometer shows -8; °F
